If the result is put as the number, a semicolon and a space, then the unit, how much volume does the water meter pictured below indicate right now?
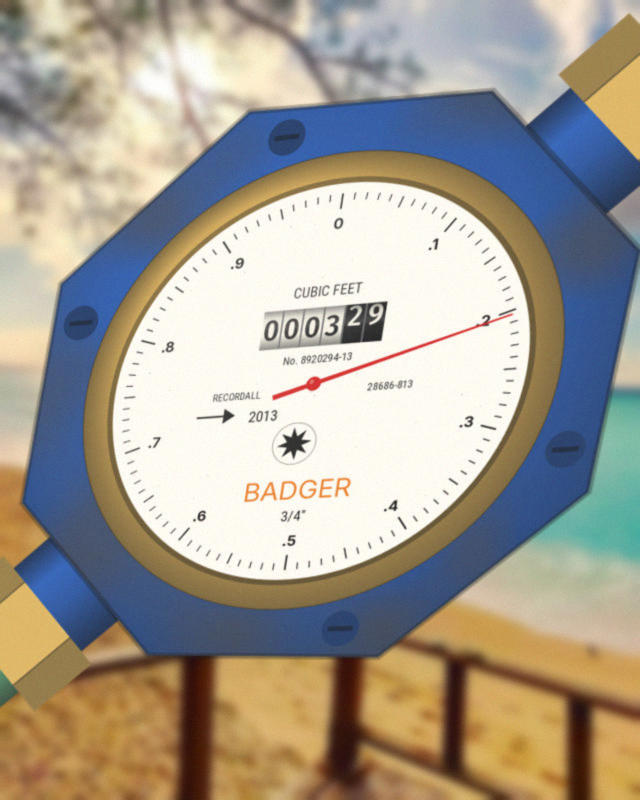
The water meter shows 329.20; ft³
